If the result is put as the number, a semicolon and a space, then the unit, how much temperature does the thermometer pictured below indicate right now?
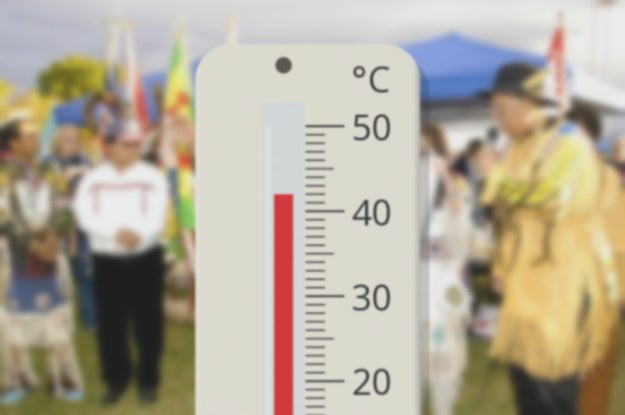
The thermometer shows 42; °C
